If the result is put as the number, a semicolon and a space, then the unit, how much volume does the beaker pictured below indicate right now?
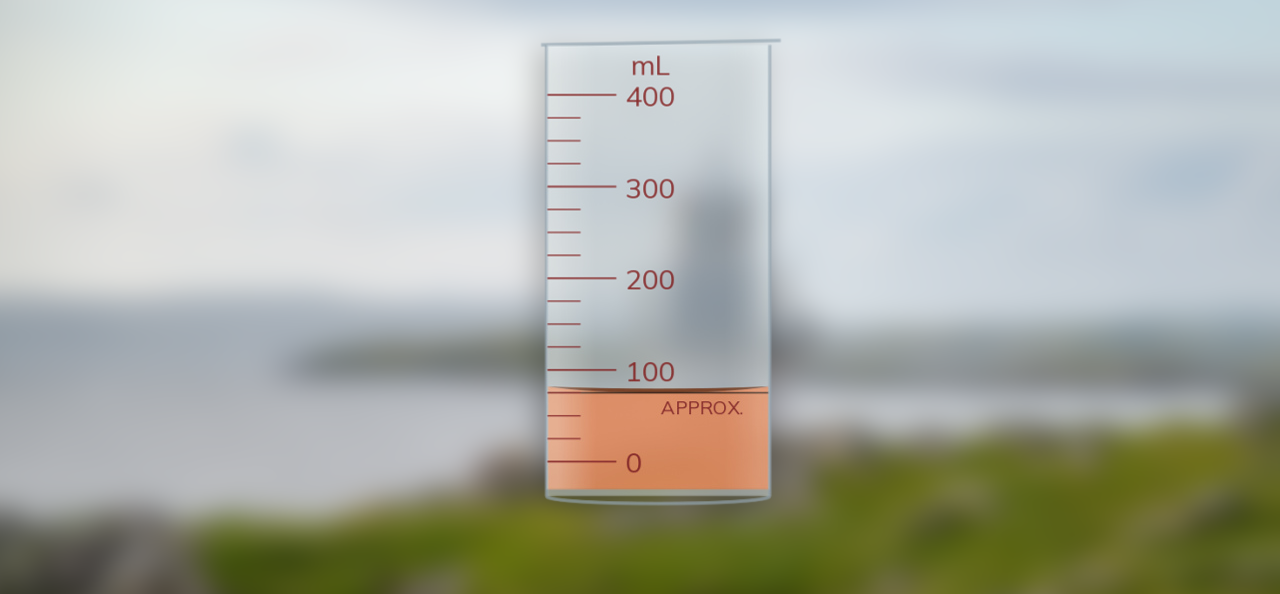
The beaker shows 75; mL
